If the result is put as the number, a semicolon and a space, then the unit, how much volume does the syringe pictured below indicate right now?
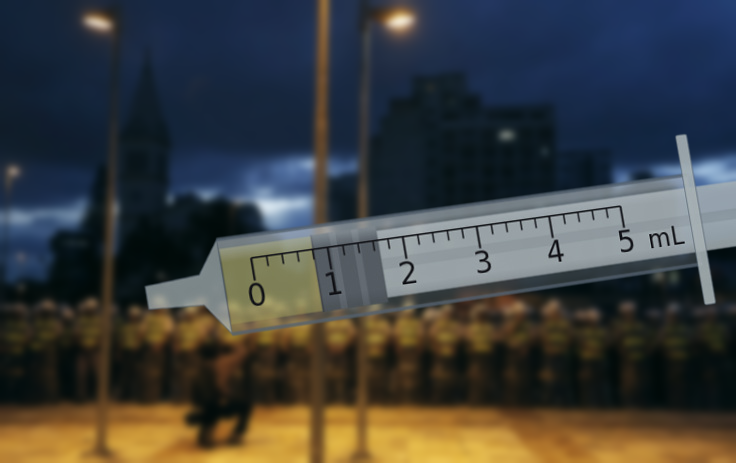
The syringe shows 0.8; mL
